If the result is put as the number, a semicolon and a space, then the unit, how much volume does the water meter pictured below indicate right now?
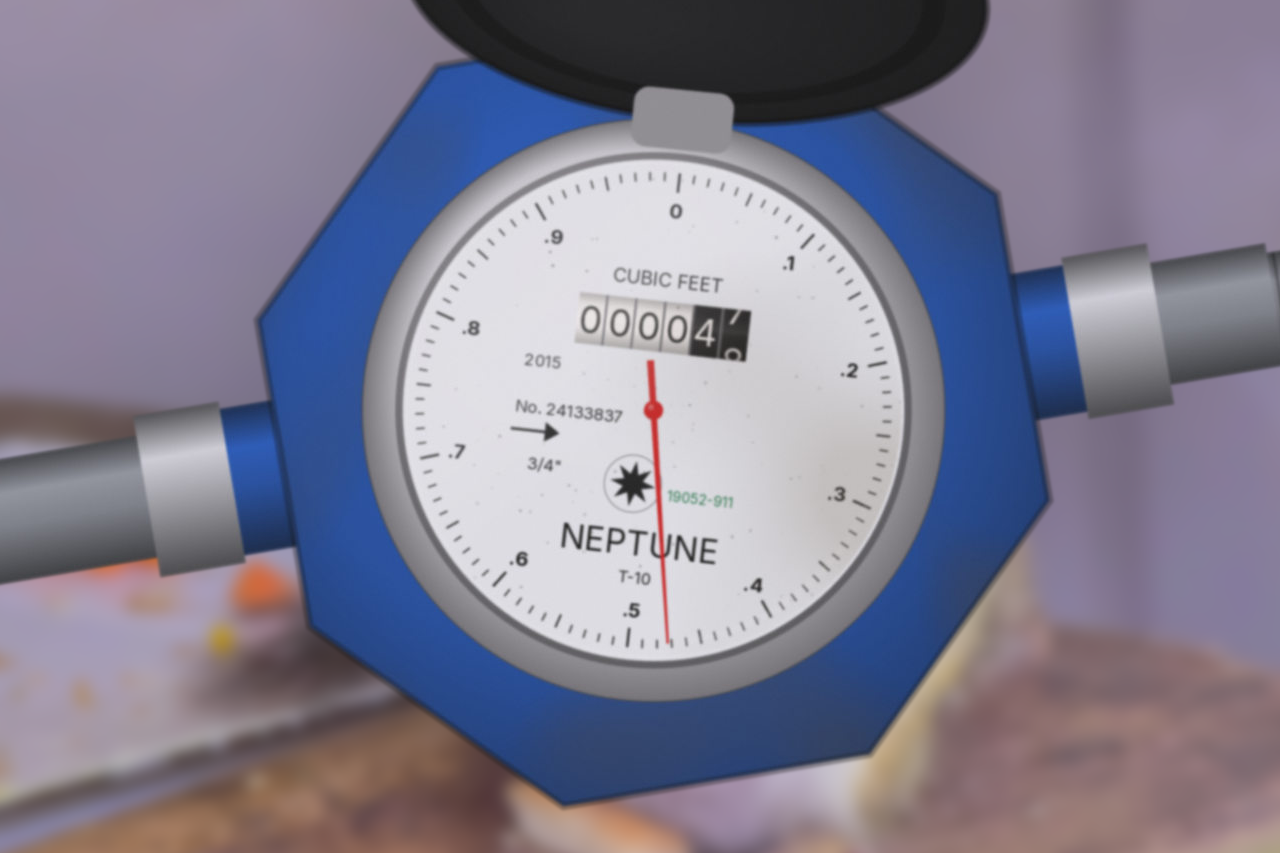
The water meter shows 47.47; ft³
